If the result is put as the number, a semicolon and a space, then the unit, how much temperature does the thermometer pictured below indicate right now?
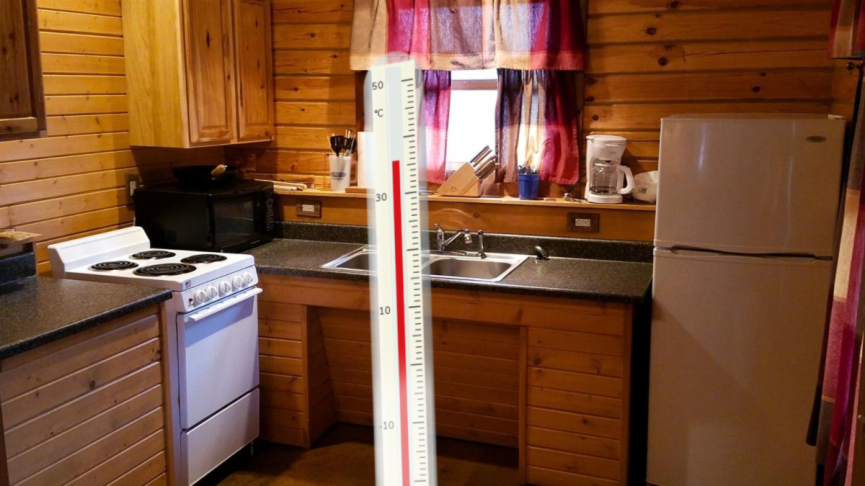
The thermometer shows 36; °C
